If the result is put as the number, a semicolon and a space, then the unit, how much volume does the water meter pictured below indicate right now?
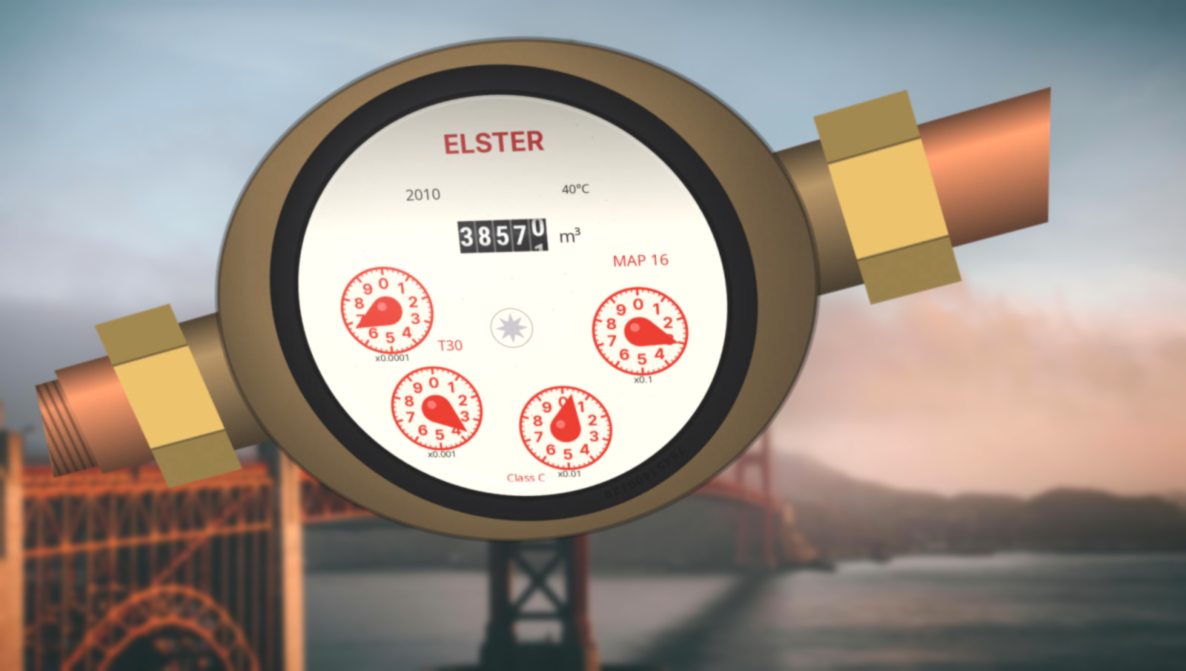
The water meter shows 38570.3036; m³
